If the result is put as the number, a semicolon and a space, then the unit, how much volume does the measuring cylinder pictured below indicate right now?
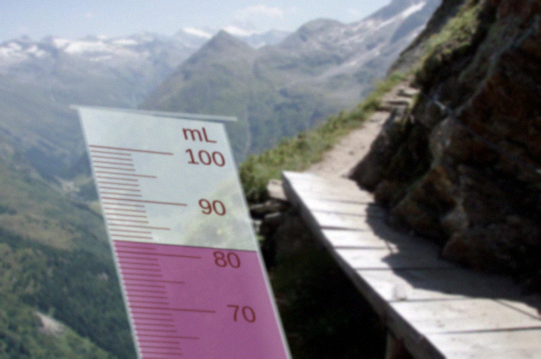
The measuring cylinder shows 82; mL
